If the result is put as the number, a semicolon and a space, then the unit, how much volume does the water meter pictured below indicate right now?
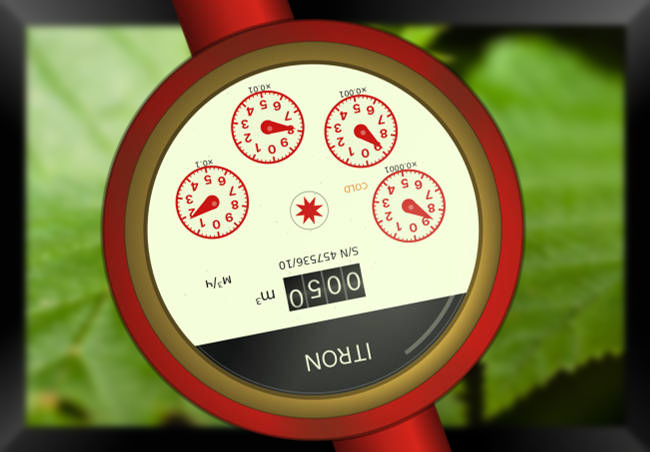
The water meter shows 50.1788; m³
